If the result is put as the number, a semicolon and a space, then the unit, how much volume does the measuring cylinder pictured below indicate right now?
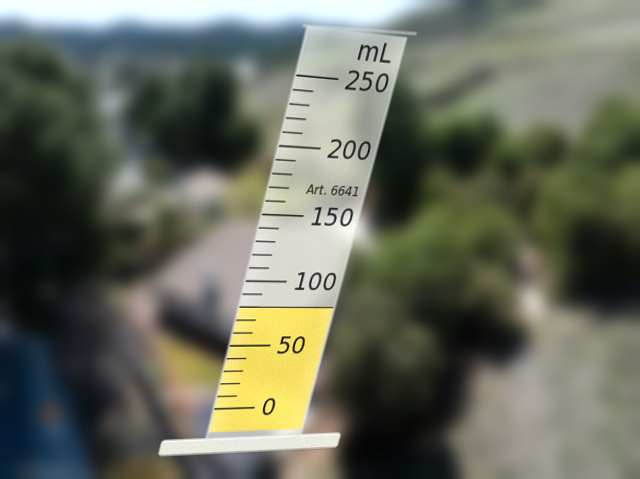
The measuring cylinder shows 80; mL
